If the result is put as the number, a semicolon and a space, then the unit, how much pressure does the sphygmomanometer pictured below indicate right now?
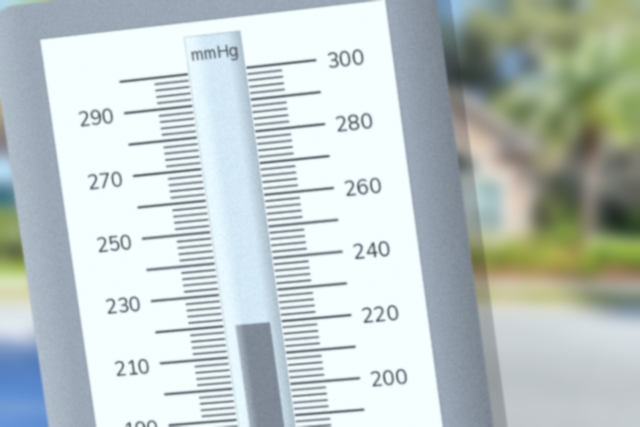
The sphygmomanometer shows 220; mmHg
